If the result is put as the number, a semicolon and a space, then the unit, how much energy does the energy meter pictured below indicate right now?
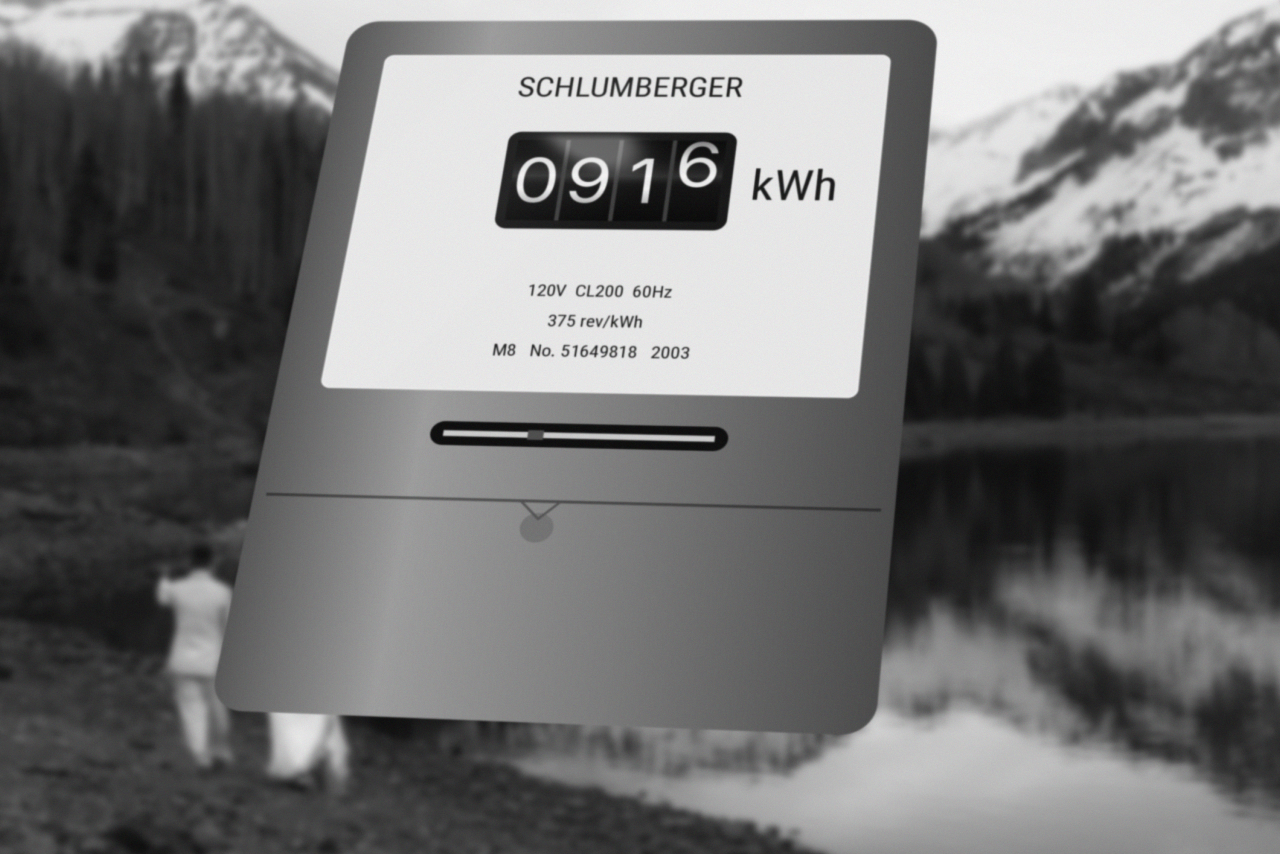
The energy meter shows 916; kWh
